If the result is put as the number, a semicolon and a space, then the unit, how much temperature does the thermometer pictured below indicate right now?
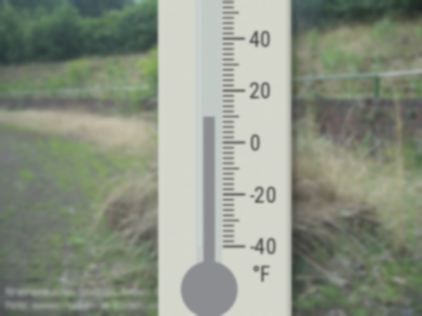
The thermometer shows 10; °F
